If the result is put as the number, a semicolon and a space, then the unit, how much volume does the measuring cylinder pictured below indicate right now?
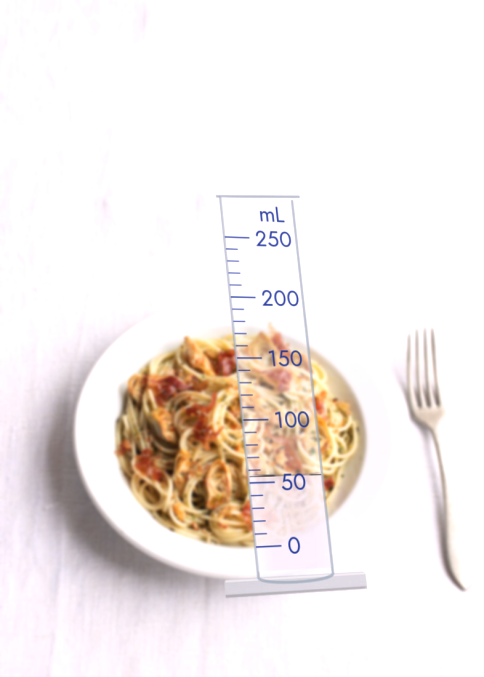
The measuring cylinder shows 55; mL
